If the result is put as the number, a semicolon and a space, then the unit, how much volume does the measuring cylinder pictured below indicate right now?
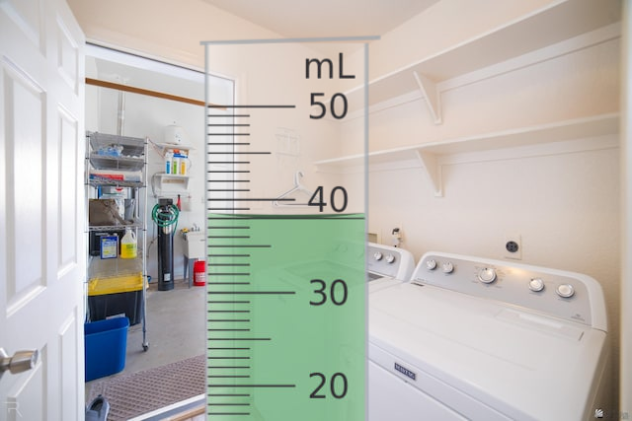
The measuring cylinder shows 38; mL
